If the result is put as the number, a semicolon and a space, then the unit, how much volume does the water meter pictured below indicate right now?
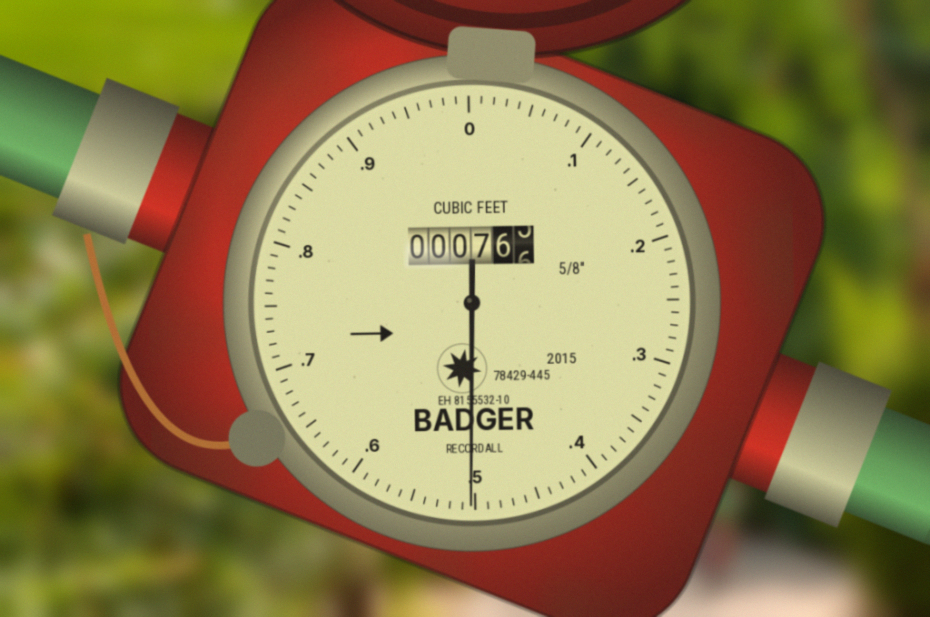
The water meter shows 765.50; ft³
